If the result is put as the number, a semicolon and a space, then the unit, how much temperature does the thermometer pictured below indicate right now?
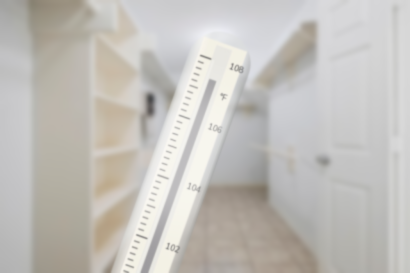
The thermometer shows 107.4; °F
